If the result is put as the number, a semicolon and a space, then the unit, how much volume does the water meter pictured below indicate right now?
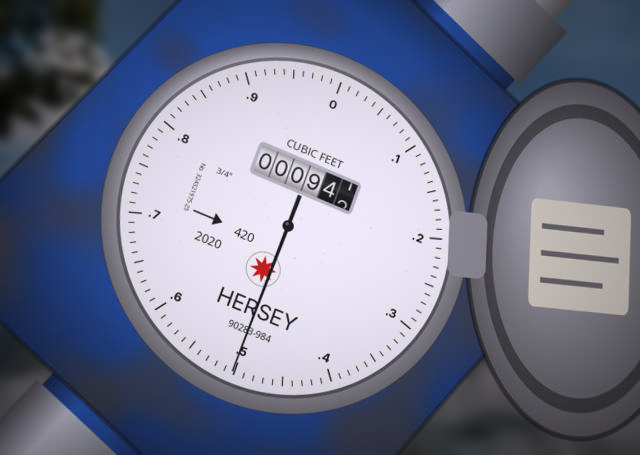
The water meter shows 941.50; ft³
